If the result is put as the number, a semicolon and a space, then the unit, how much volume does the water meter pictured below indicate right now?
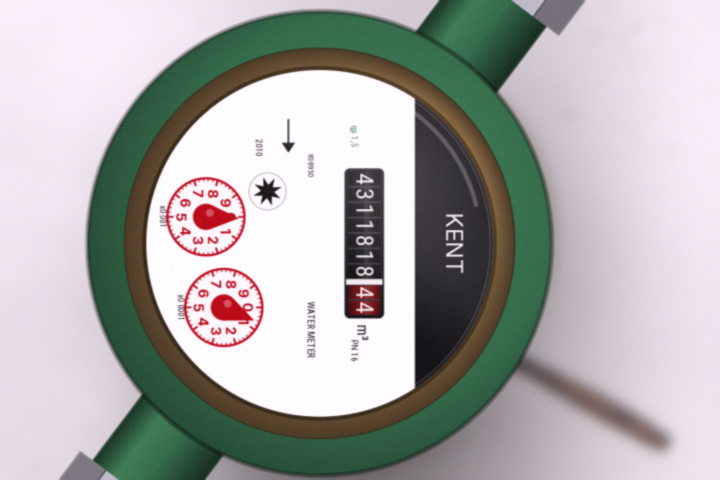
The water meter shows 4311818.4400; m³
